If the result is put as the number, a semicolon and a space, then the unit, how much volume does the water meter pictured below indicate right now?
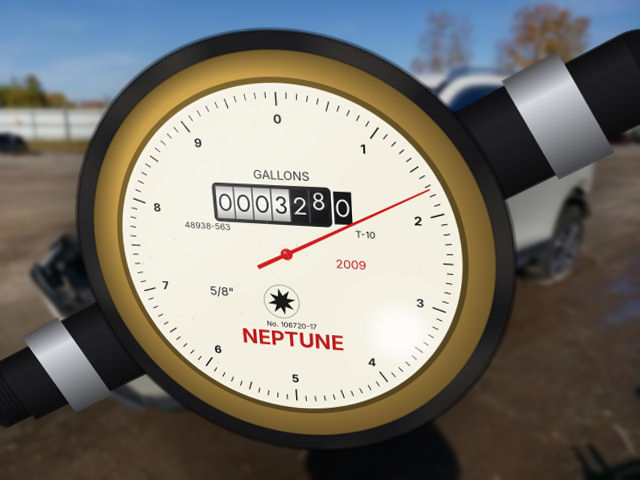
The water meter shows 3281.7; gal
